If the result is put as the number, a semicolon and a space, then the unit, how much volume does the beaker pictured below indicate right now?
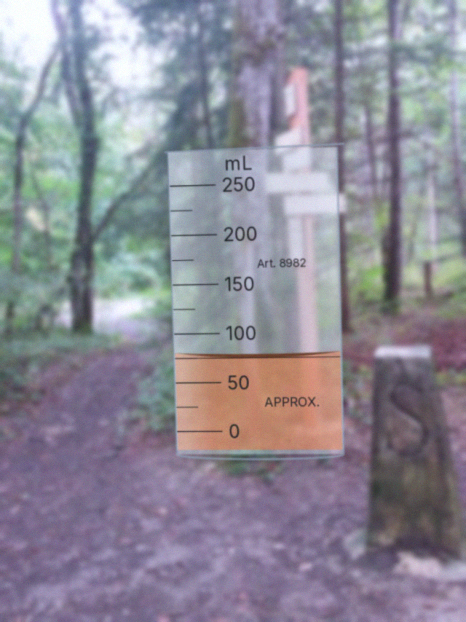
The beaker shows 75; mL
